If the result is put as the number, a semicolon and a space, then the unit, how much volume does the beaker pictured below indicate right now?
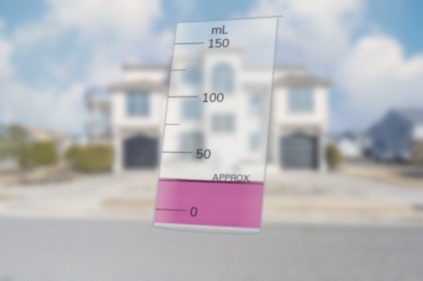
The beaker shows 25; mL
